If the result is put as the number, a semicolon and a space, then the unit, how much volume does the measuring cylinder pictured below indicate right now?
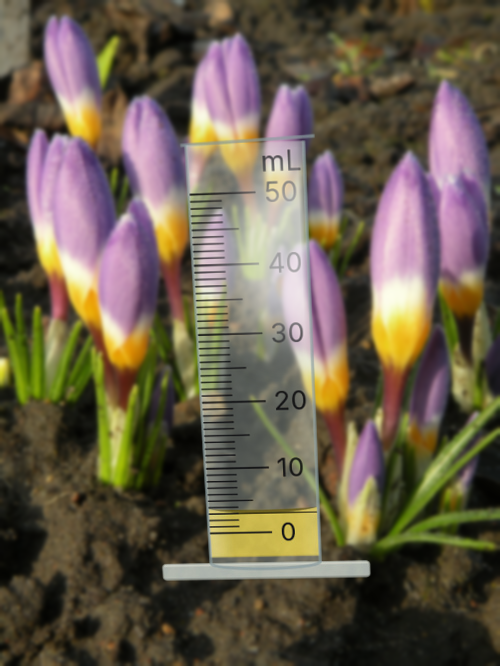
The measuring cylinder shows 3; mL
